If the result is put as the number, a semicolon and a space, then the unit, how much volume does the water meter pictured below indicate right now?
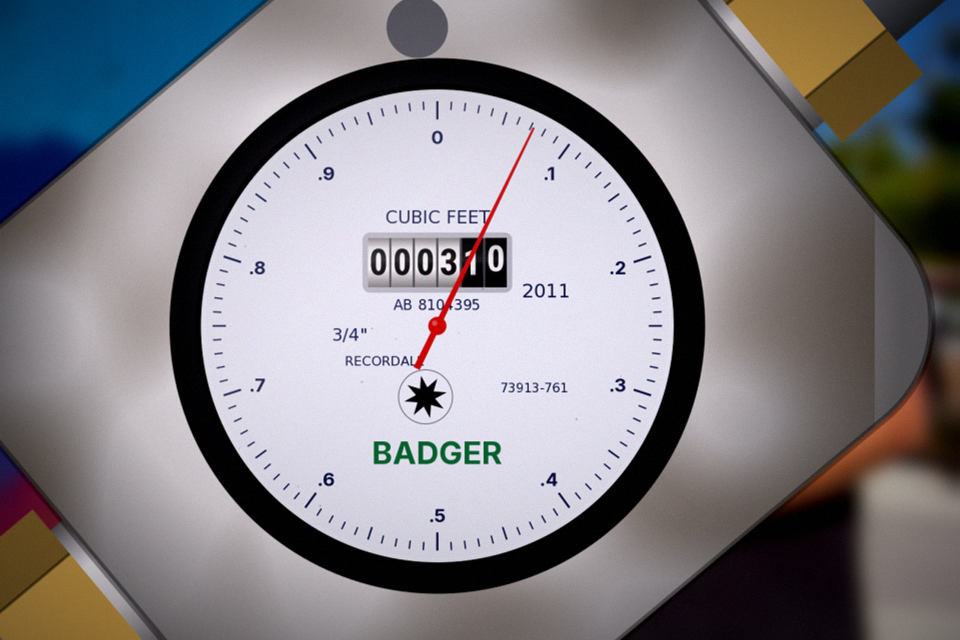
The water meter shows 310.07; ft³
